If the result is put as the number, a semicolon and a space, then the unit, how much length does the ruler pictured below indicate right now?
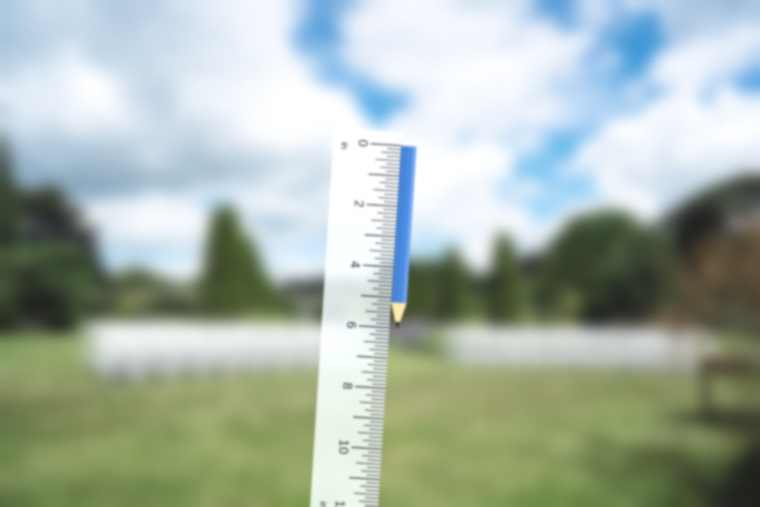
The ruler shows 6; in
